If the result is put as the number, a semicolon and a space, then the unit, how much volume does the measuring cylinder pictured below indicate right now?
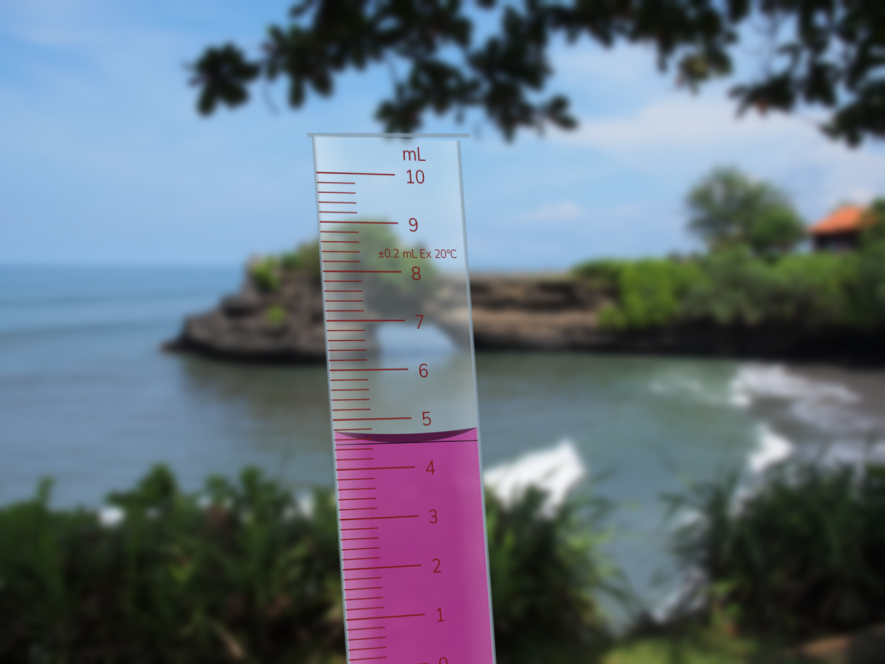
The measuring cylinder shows 4.5; mL
